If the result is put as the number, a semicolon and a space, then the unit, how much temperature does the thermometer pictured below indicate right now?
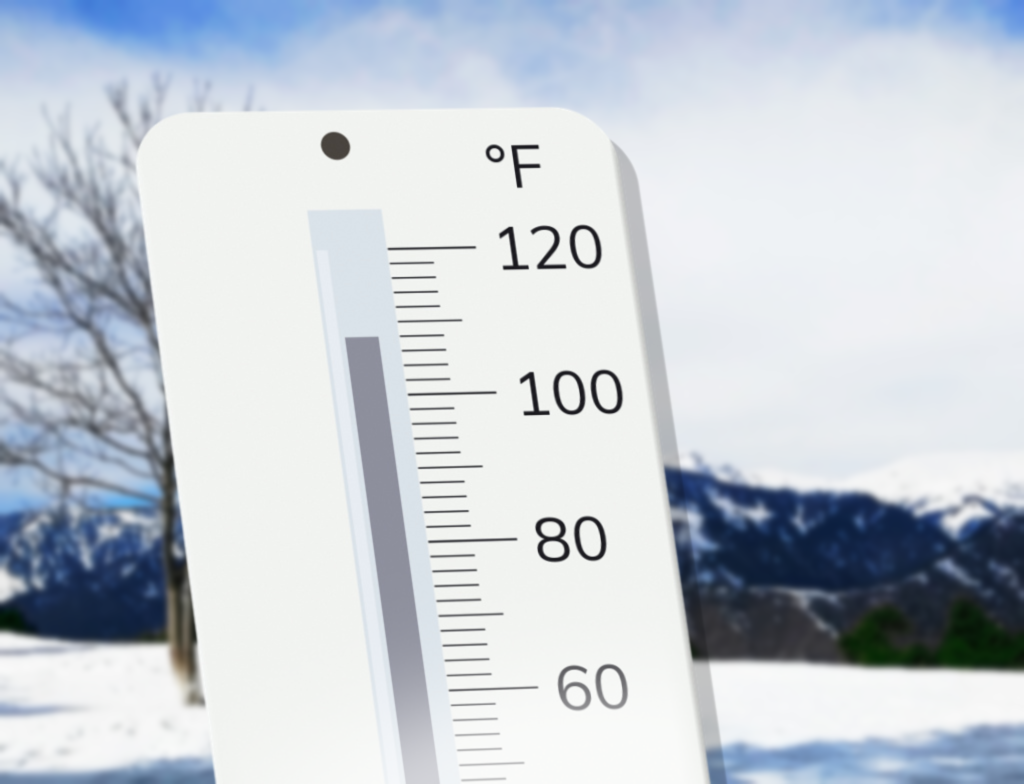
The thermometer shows 108; °F
